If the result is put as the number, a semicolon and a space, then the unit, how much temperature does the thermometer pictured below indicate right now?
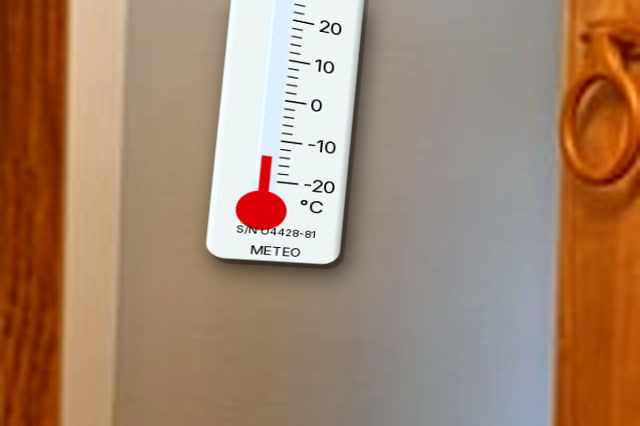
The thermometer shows -14; °C
